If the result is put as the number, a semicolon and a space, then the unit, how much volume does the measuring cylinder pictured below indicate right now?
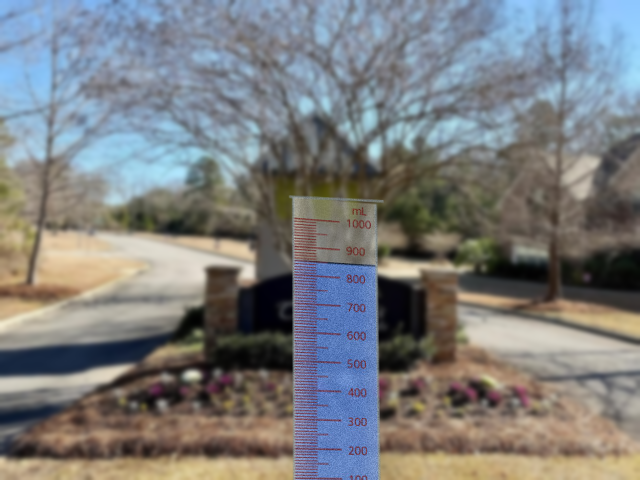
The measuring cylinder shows 850; mL
